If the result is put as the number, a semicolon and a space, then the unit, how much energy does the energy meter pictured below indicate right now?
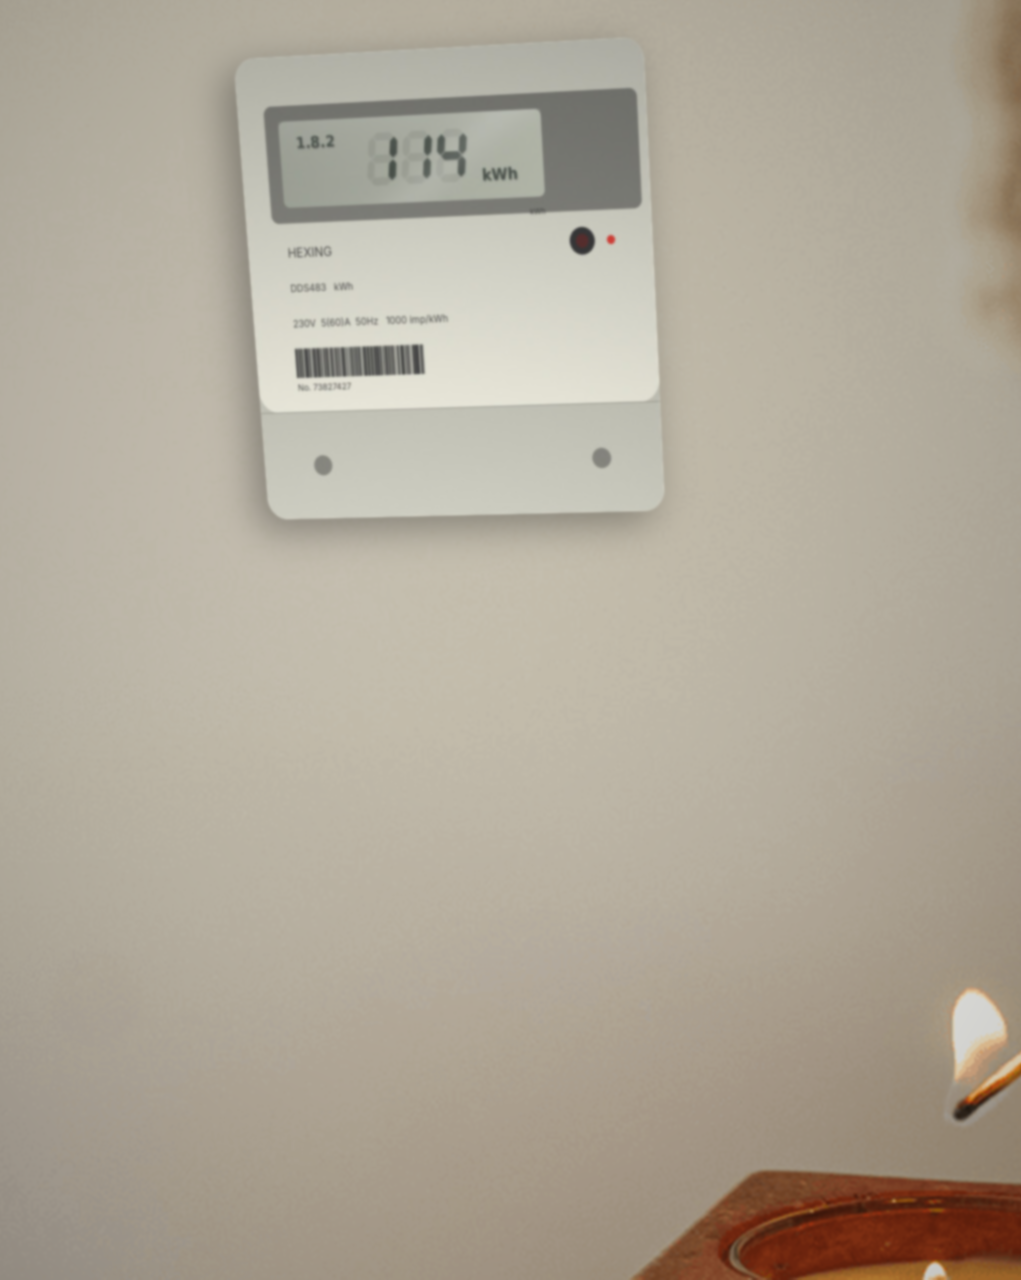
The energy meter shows 114; kWh
